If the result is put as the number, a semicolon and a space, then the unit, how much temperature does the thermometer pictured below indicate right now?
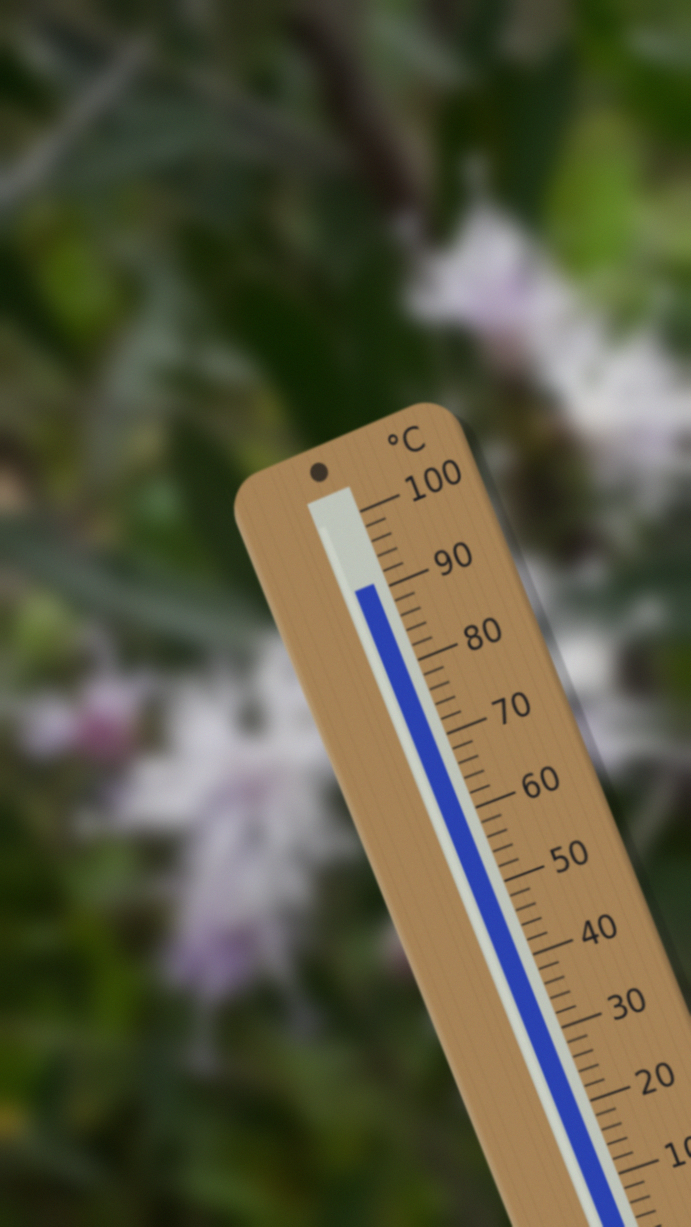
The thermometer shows 91; °C
